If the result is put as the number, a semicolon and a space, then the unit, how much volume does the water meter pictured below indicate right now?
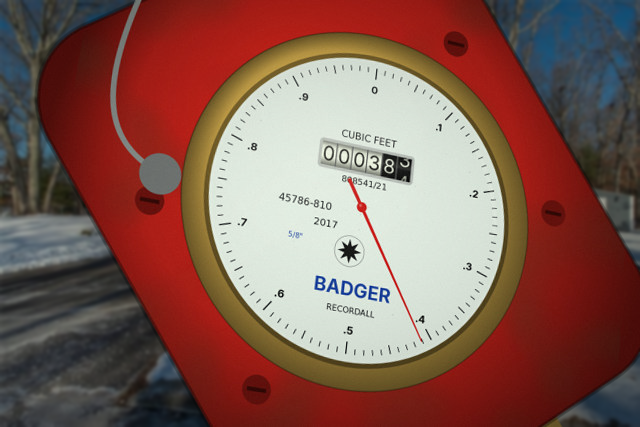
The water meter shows 383.41; ft³
